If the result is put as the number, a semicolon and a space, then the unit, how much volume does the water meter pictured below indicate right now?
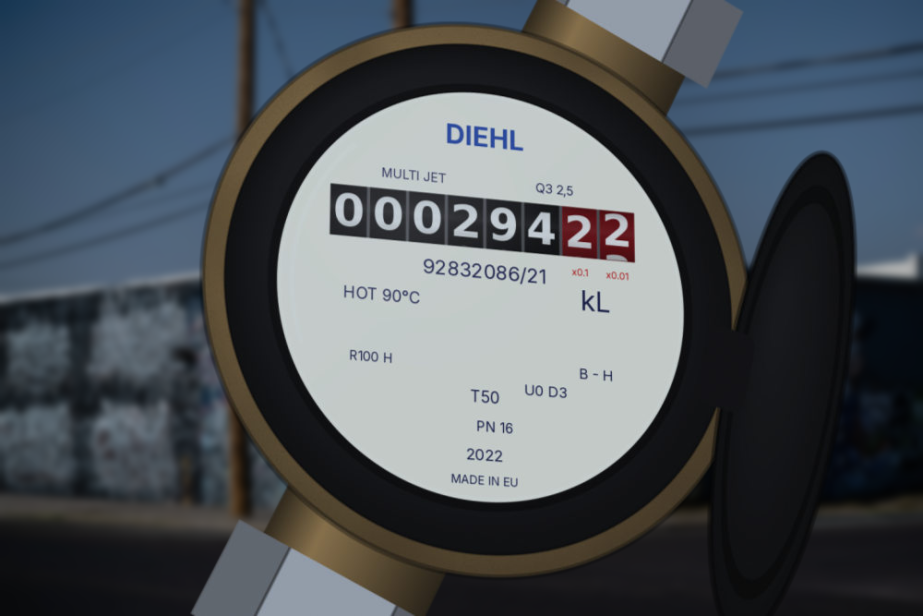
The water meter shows 294.22; kL
